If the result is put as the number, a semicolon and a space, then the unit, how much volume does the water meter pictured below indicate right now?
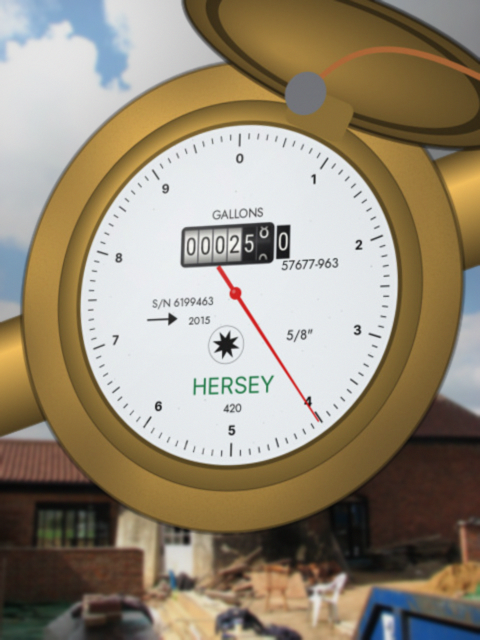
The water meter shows 2584.0; gal
